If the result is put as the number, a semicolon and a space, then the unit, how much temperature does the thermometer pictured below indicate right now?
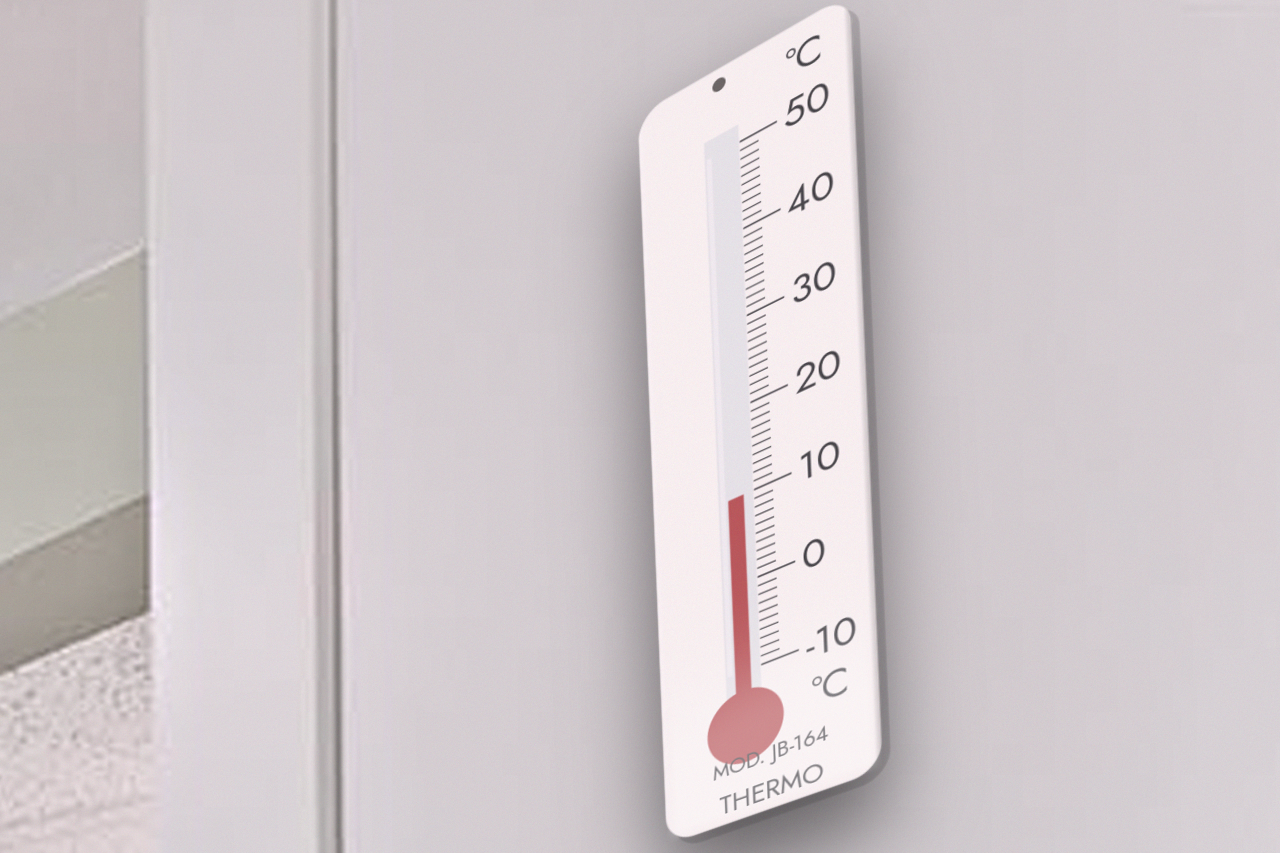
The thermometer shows 10; °C
